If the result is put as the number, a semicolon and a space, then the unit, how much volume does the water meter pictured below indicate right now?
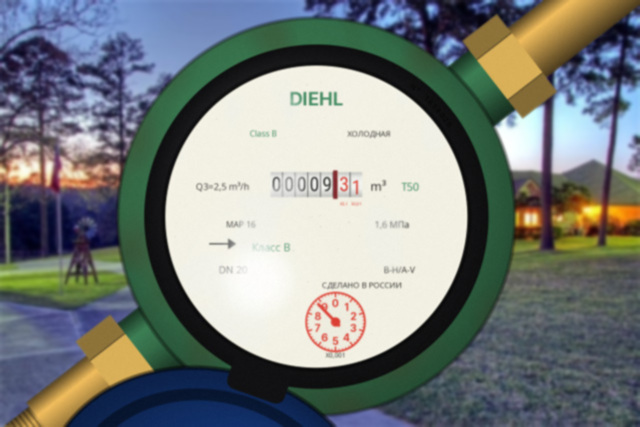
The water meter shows 9.308; m³
